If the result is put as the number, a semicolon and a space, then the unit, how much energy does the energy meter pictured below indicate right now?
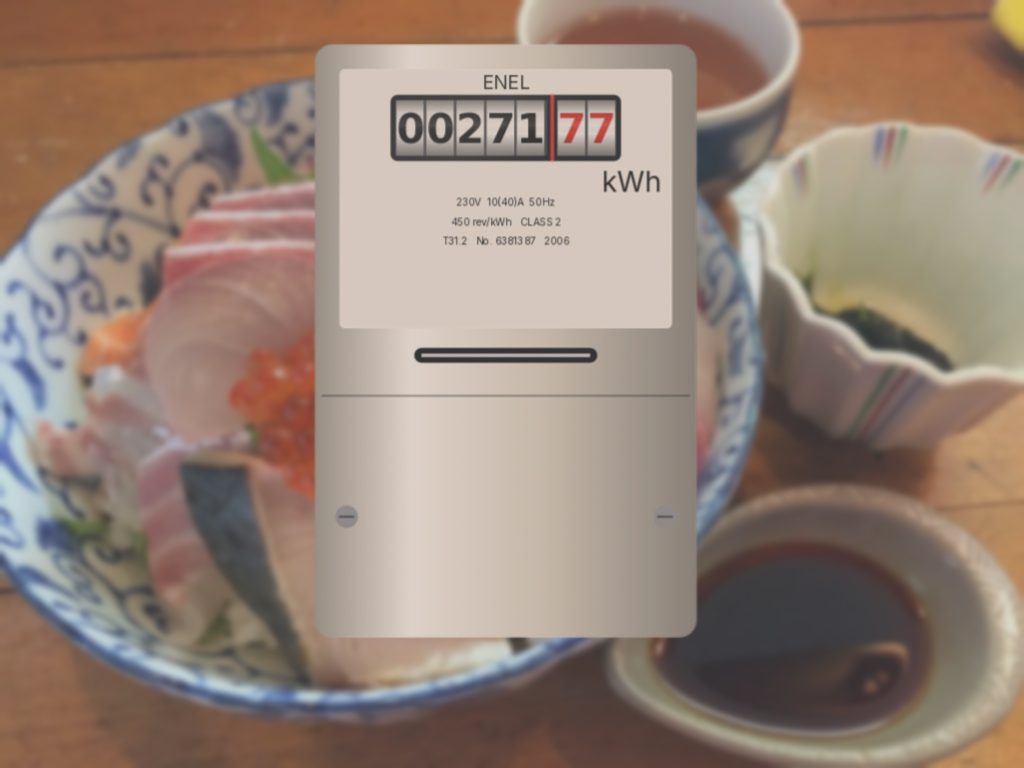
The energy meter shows 271.77; kWh
